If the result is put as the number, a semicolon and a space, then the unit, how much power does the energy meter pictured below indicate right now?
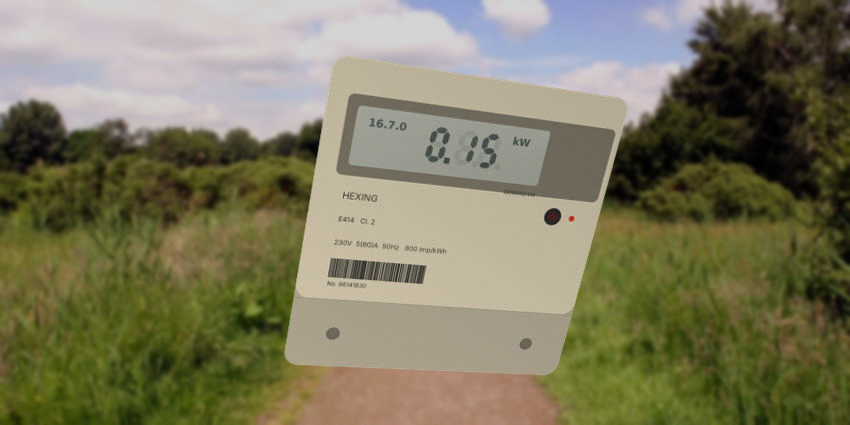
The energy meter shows 0.15; kW
